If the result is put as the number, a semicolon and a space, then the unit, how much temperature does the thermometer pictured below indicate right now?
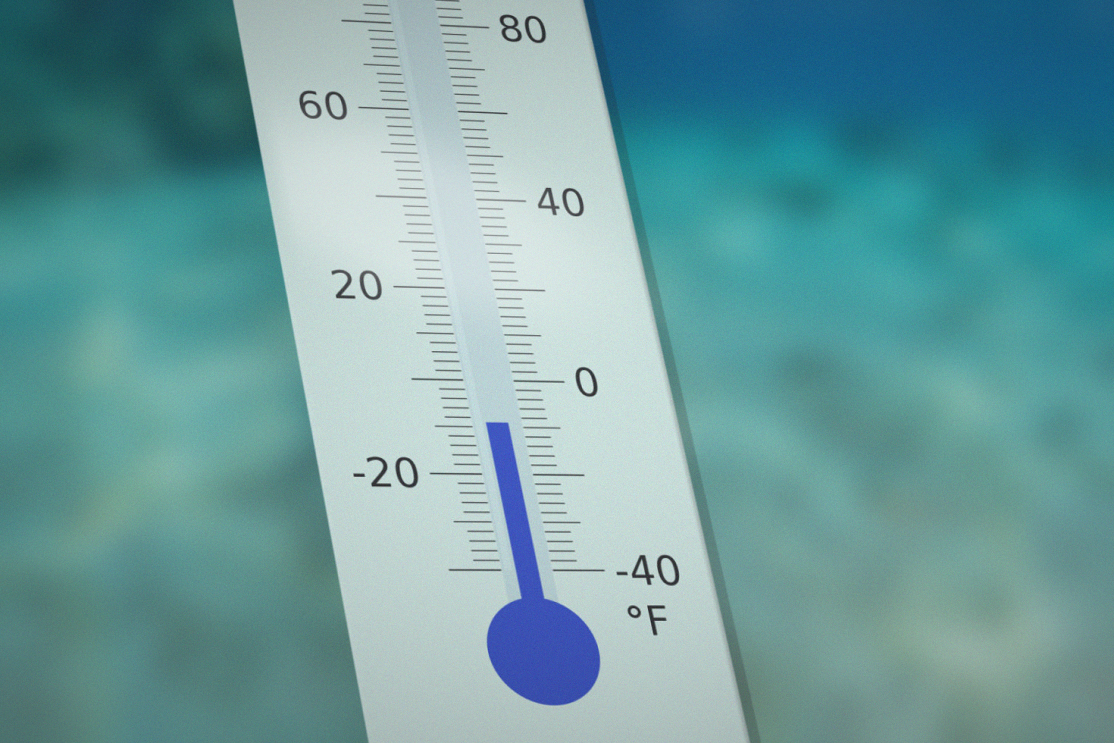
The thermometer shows -9; °F
